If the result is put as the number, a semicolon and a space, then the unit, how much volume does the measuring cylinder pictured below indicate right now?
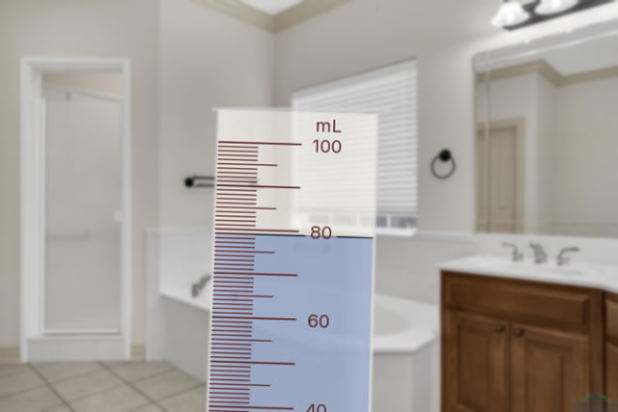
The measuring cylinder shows 79; mL
